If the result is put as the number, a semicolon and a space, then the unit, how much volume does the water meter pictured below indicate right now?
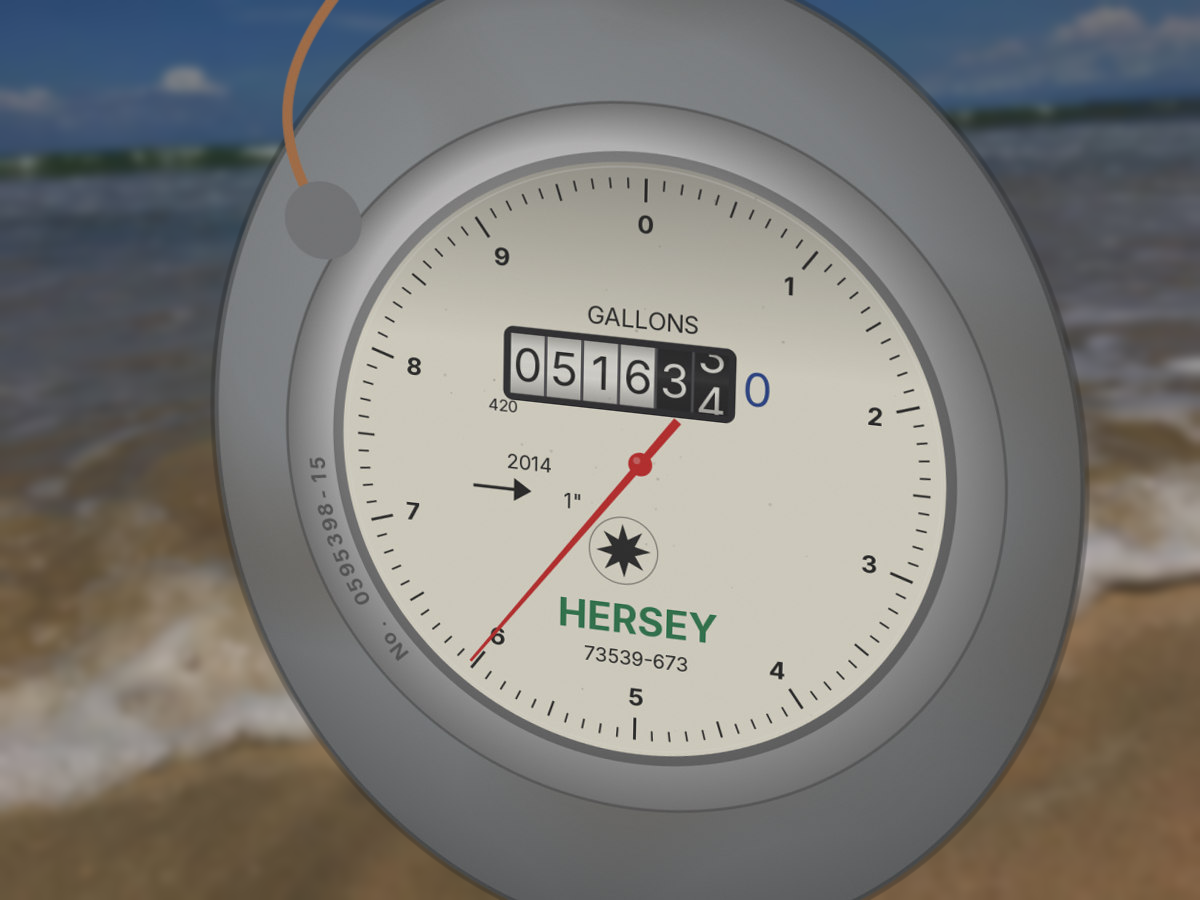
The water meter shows 516336.0; gal
